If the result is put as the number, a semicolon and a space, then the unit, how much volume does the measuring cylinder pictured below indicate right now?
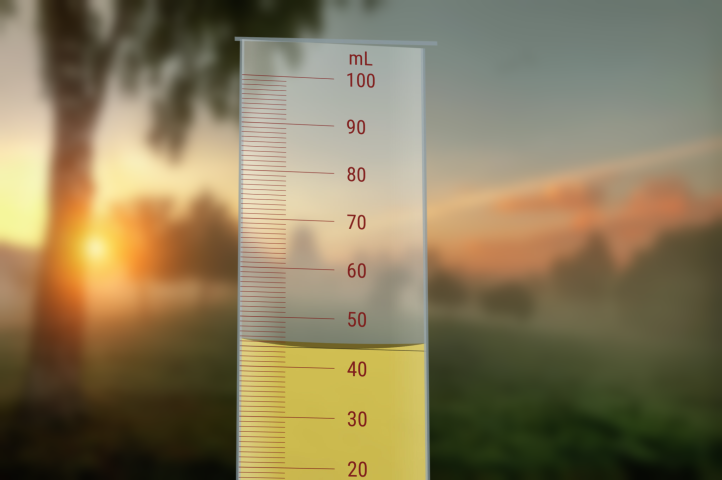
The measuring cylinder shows 44; mL
